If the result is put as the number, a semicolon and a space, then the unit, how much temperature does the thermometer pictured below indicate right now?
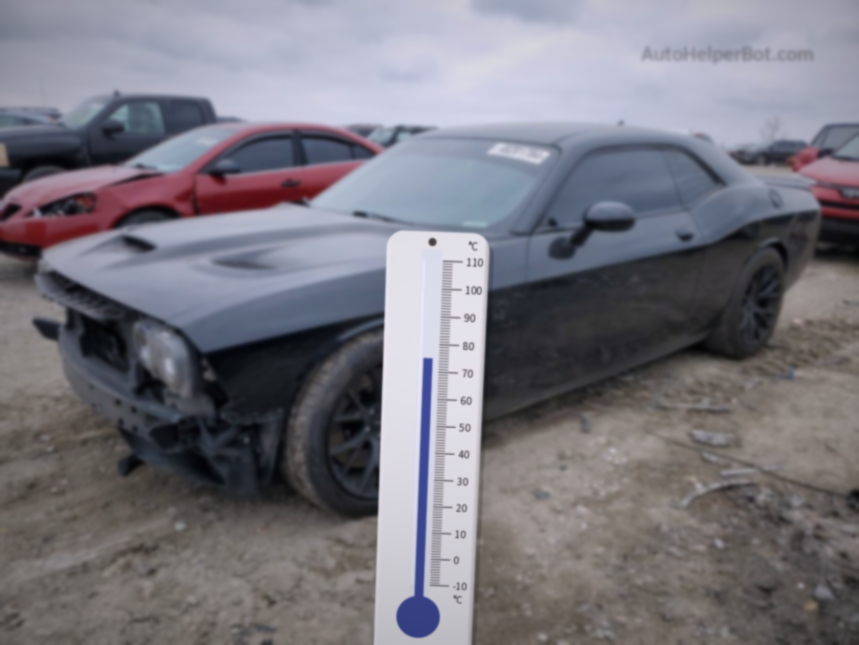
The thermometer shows 75; °C
